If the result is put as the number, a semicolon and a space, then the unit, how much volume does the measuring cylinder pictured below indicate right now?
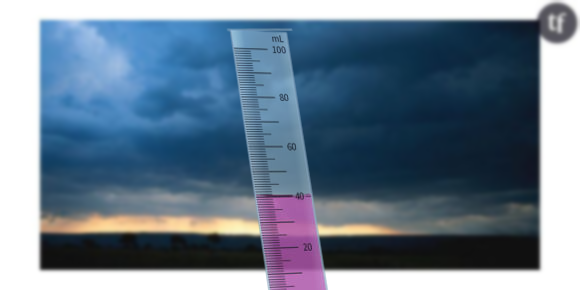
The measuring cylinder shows 40; mL
